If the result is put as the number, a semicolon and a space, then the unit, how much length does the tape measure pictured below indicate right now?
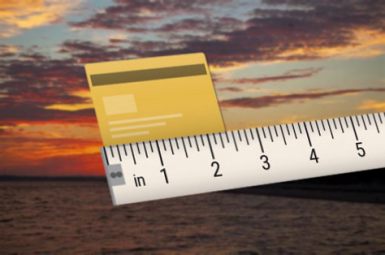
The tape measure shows 2.375; in
